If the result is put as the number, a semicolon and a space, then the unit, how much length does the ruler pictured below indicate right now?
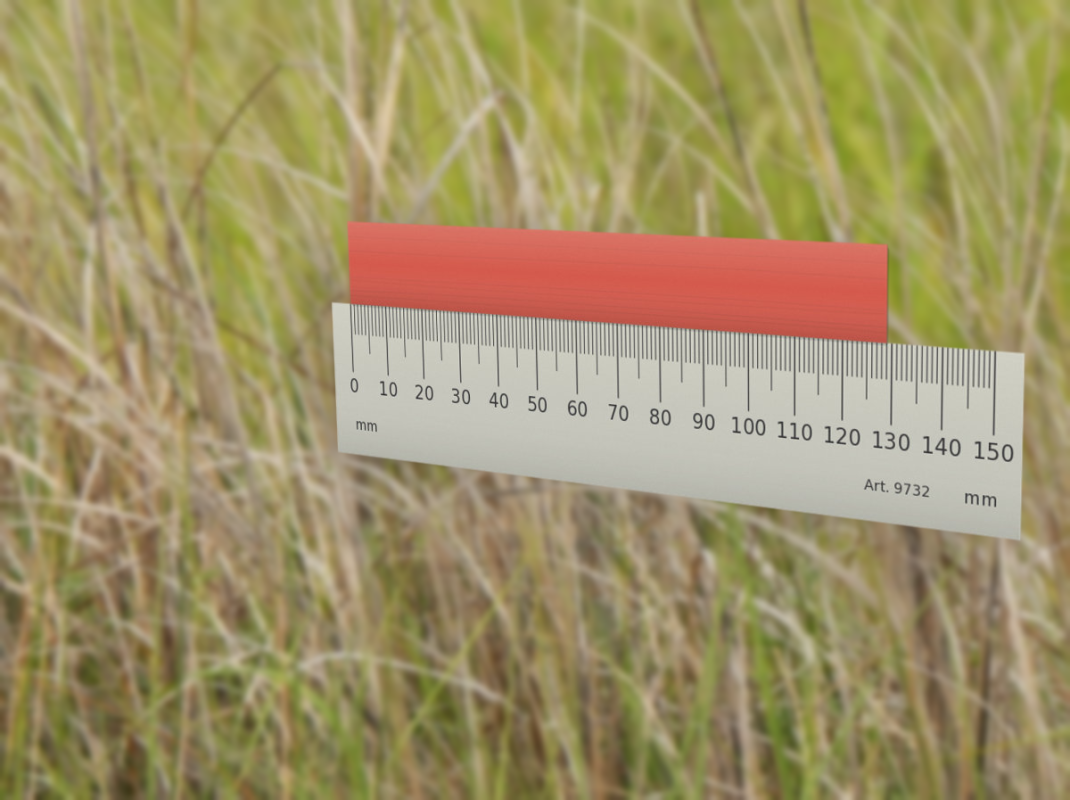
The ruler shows 129; mm
